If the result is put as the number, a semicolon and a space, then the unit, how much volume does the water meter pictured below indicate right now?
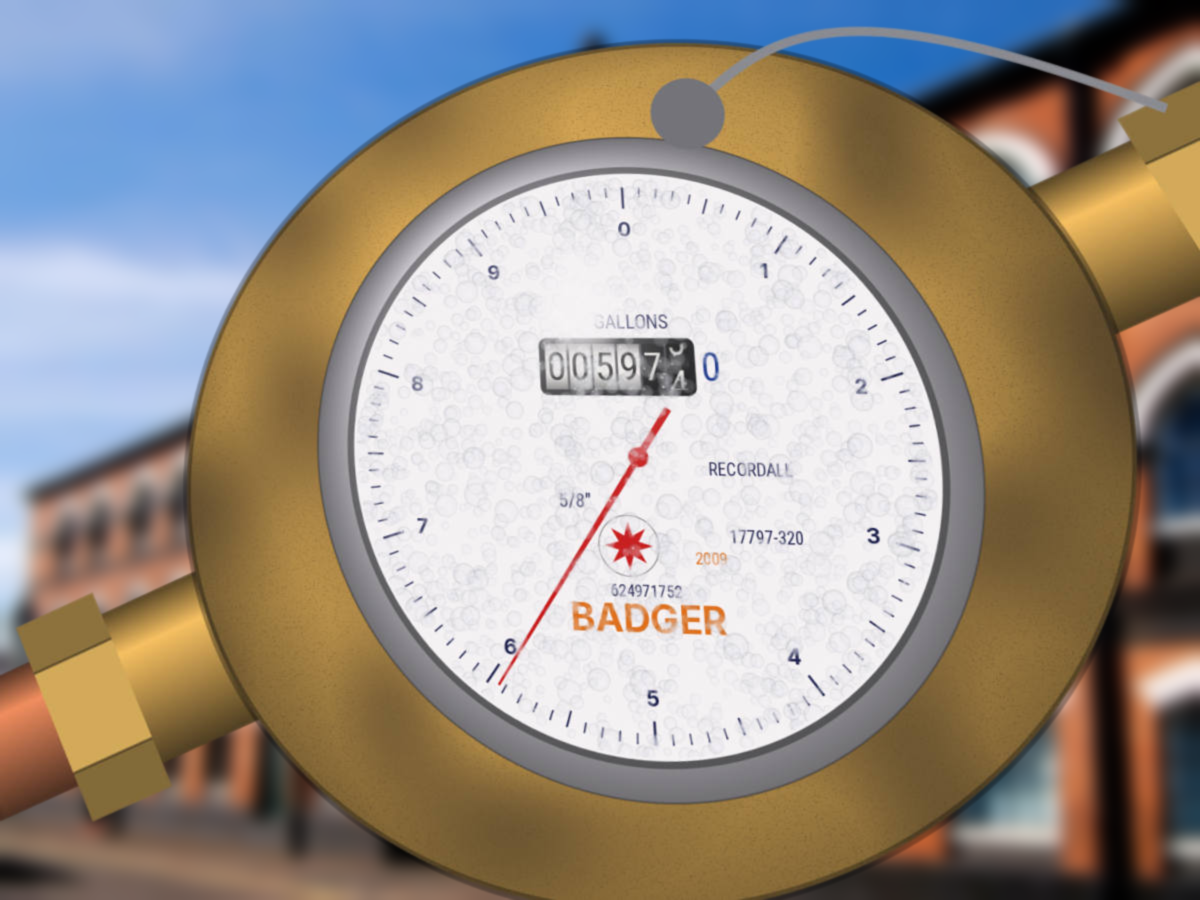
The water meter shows 59735.9; gal
